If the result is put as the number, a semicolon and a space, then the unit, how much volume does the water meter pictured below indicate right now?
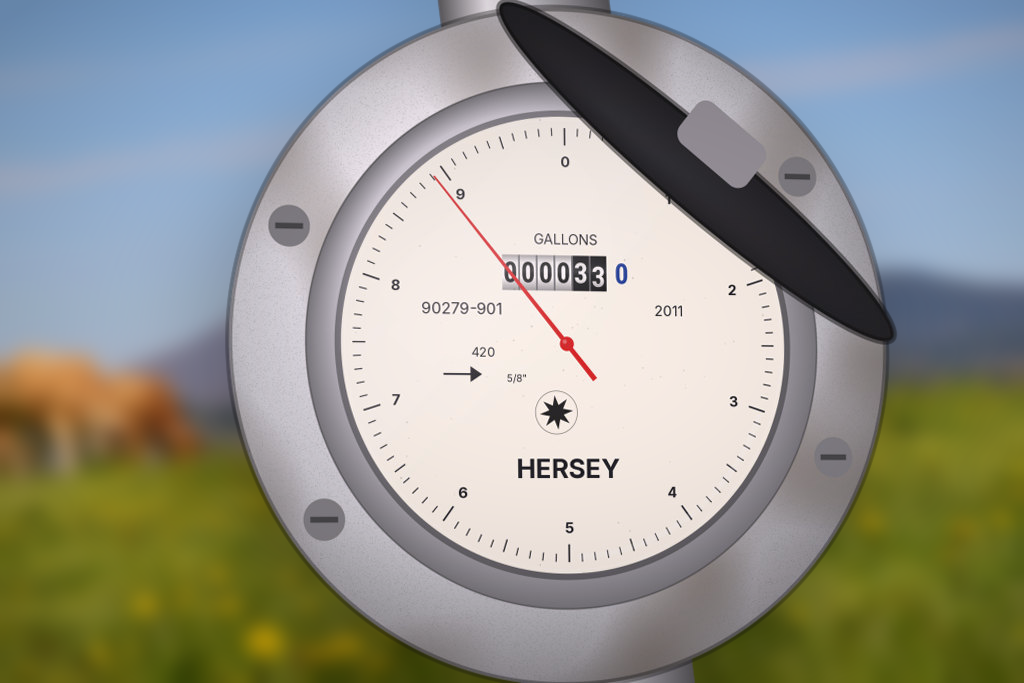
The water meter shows 328.9; gal
